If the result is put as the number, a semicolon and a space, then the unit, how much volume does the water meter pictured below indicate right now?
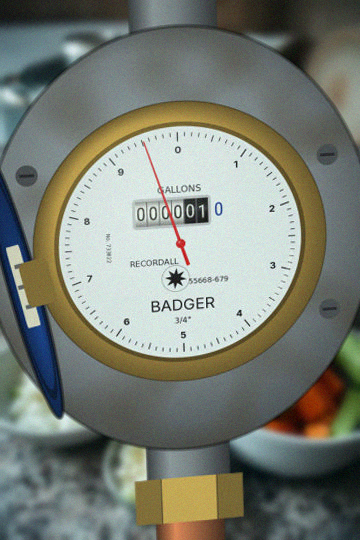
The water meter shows 9.5; gal
